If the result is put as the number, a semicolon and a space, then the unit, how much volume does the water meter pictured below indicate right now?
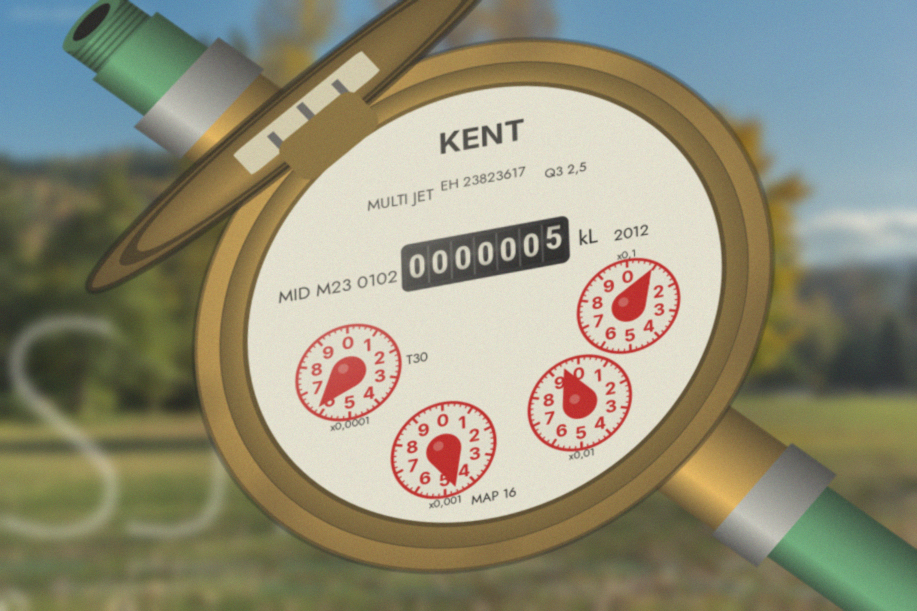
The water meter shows 5.0946; kL
